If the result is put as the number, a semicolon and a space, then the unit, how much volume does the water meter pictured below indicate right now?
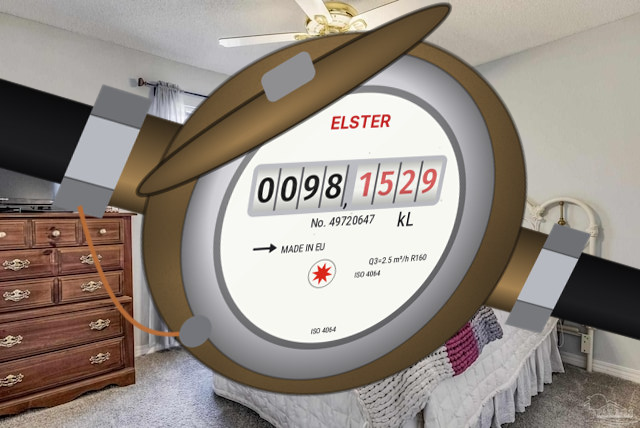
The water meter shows 98.1529; kL
